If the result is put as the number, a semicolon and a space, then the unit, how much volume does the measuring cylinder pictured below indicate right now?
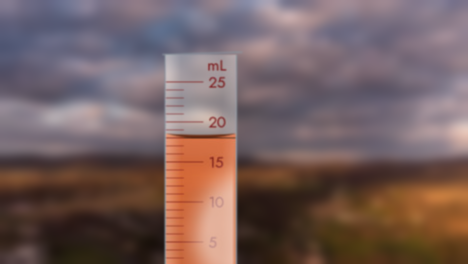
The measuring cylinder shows 18; mL
